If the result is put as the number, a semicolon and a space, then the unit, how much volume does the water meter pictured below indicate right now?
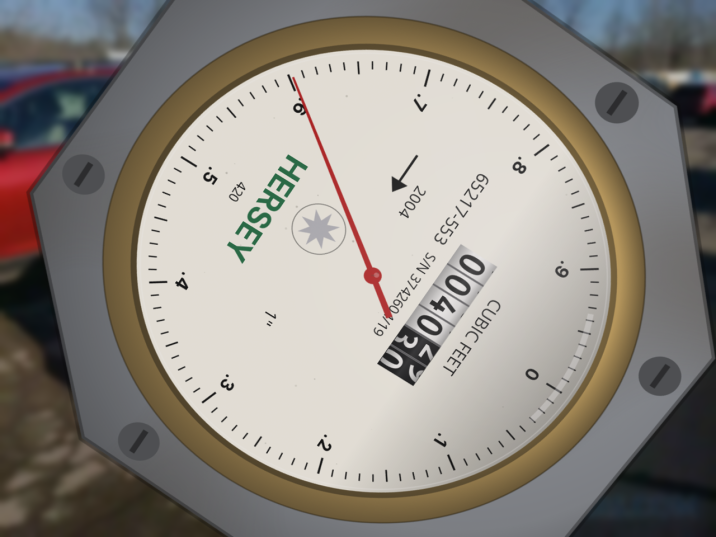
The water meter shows 4029.60; ft³
